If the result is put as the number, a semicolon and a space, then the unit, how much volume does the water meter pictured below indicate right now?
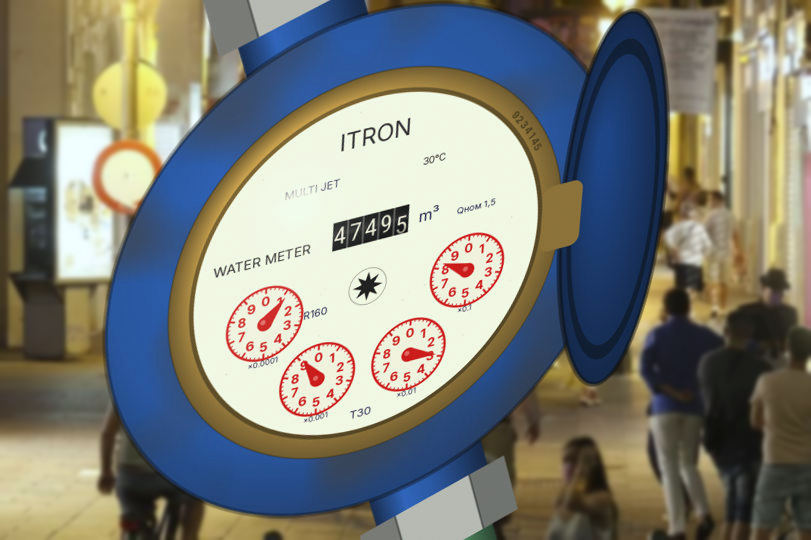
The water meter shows 47494.8291; m³
